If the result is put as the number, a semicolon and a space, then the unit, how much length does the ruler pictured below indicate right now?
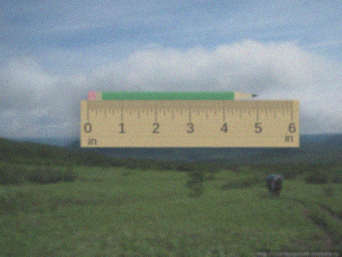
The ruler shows 5; in
